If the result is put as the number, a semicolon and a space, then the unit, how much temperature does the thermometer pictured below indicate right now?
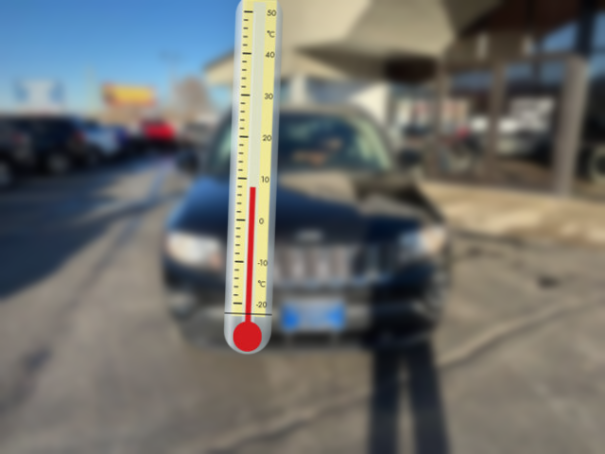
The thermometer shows 8; °C
